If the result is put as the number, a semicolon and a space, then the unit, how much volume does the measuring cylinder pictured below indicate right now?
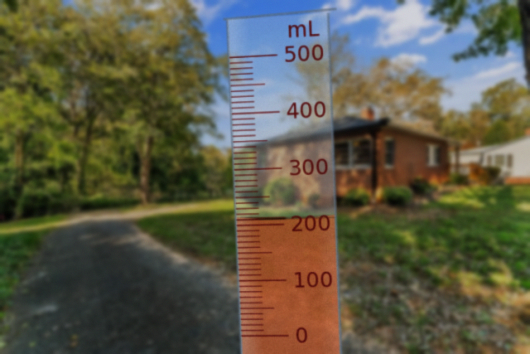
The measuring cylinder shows 210; mL
